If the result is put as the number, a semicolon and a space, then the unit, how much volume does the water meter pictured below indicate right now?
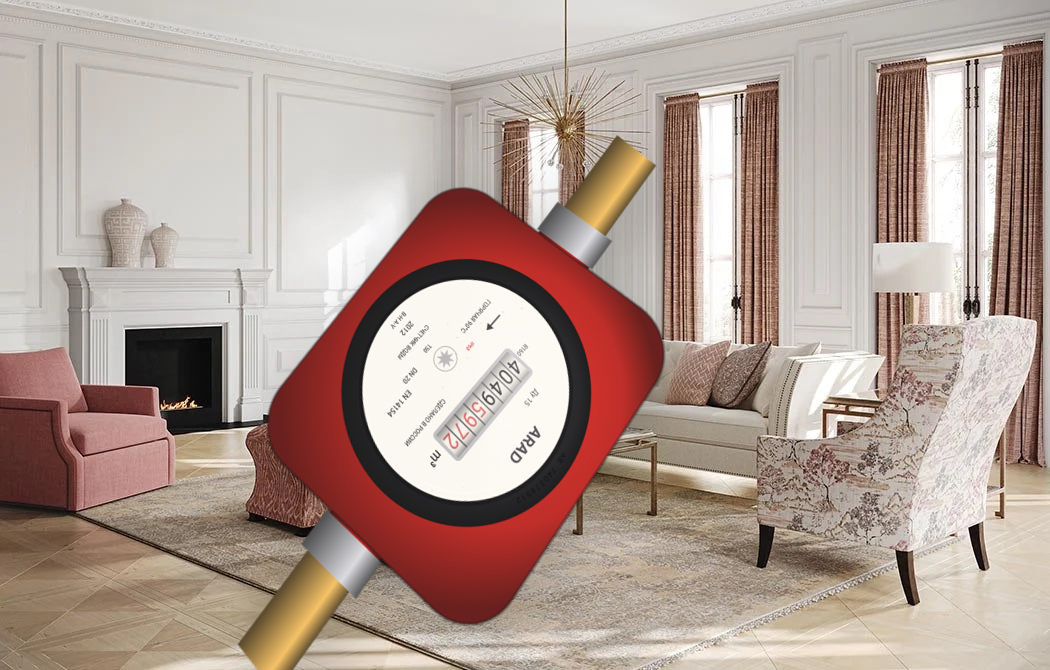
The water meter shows 4049.5972; m³
